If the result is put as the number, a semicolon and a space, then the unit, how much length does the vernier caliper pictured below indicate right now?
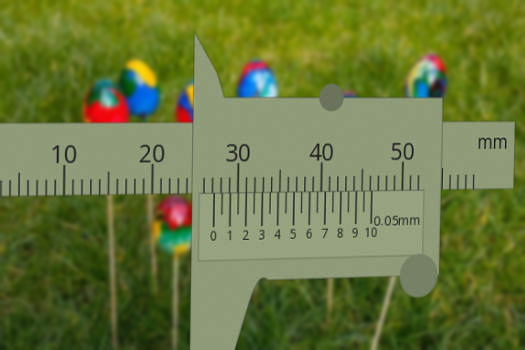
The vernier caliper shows 27.2; mm
